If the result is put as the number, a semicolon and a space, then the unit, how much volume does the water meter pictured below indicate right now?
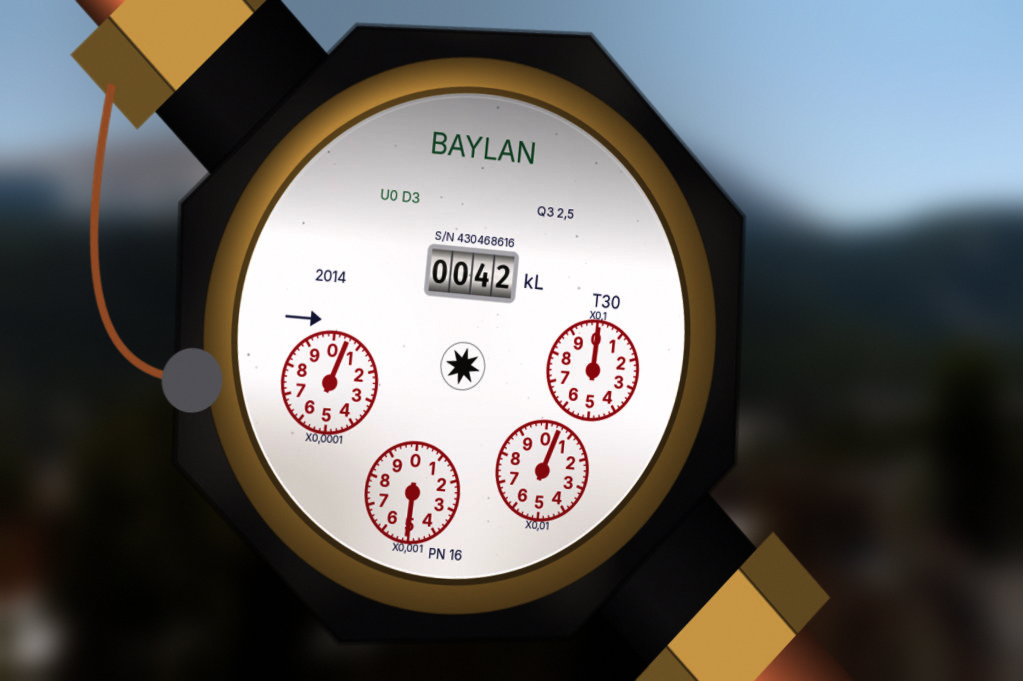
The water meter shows 42.0050; kL
